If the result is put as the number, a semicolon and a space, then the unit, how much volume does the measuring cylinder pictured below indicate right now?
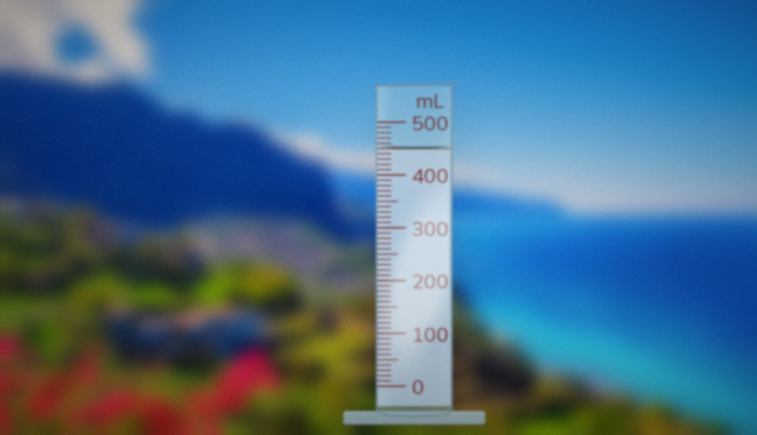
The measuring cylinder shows 450; mL
